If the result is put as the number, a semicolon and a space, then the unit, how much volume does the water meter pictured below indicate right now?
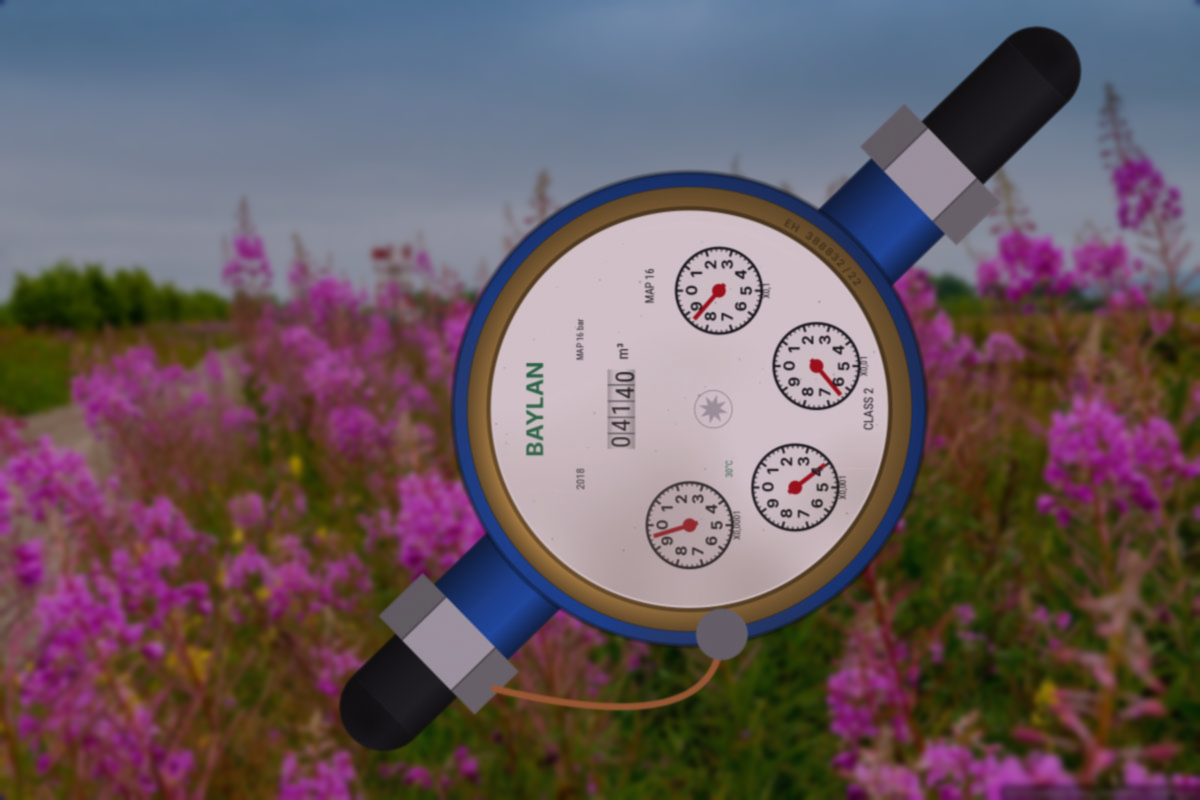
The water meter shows 4139.8639; m³
